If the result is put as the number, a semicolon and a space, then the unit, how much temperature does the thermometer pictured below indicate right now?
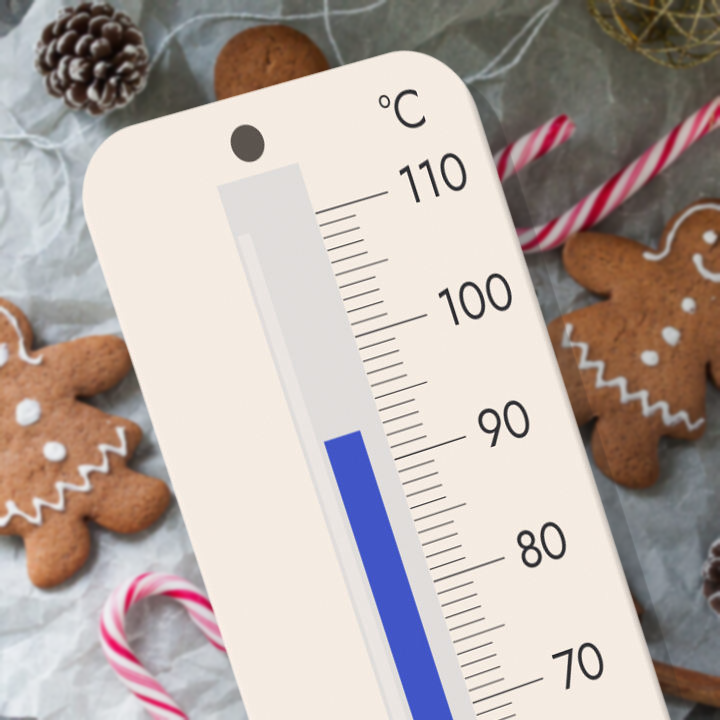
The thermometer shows 93; °C
